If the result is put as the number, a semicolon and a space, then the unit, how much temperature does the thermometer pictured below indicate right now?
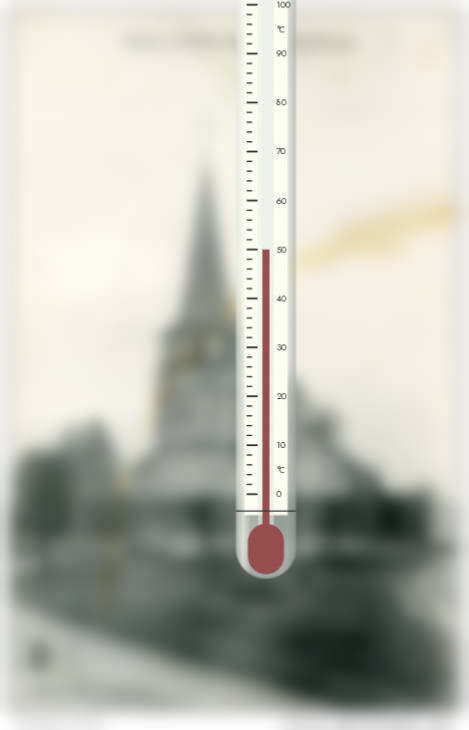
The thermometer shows 50; °C
